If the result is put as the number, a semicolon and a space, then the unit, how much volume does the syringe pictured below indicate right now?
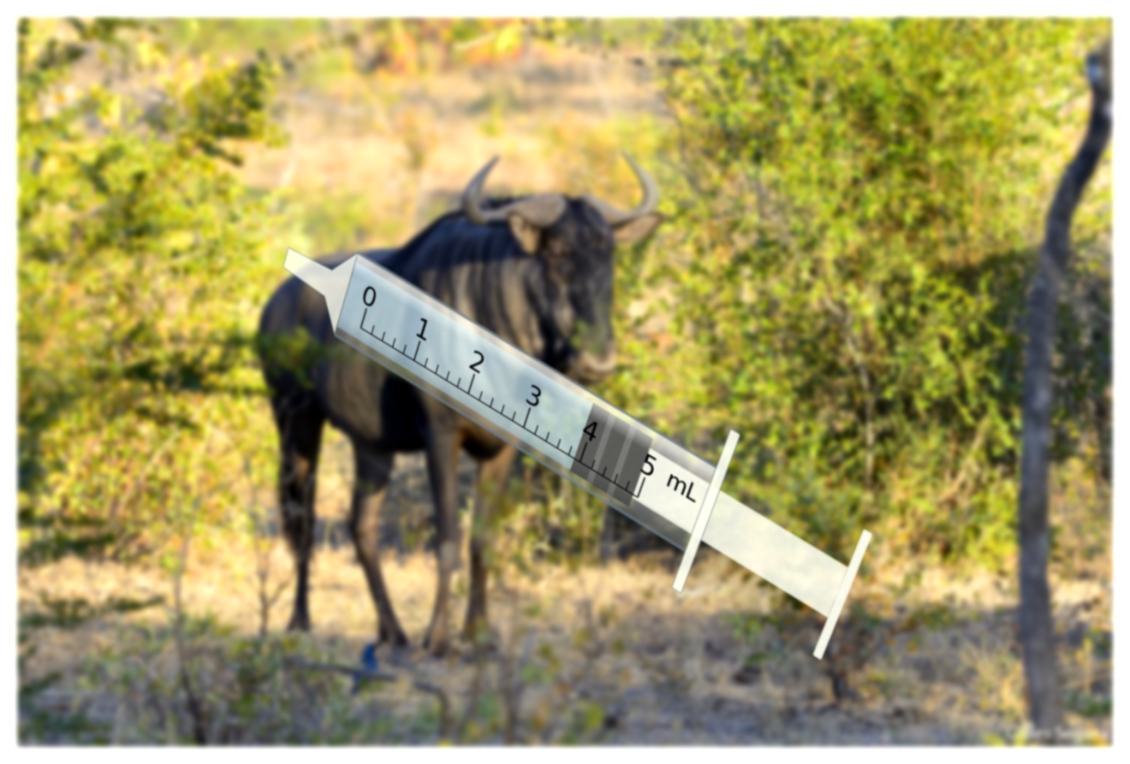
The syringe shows 3.9; mL
